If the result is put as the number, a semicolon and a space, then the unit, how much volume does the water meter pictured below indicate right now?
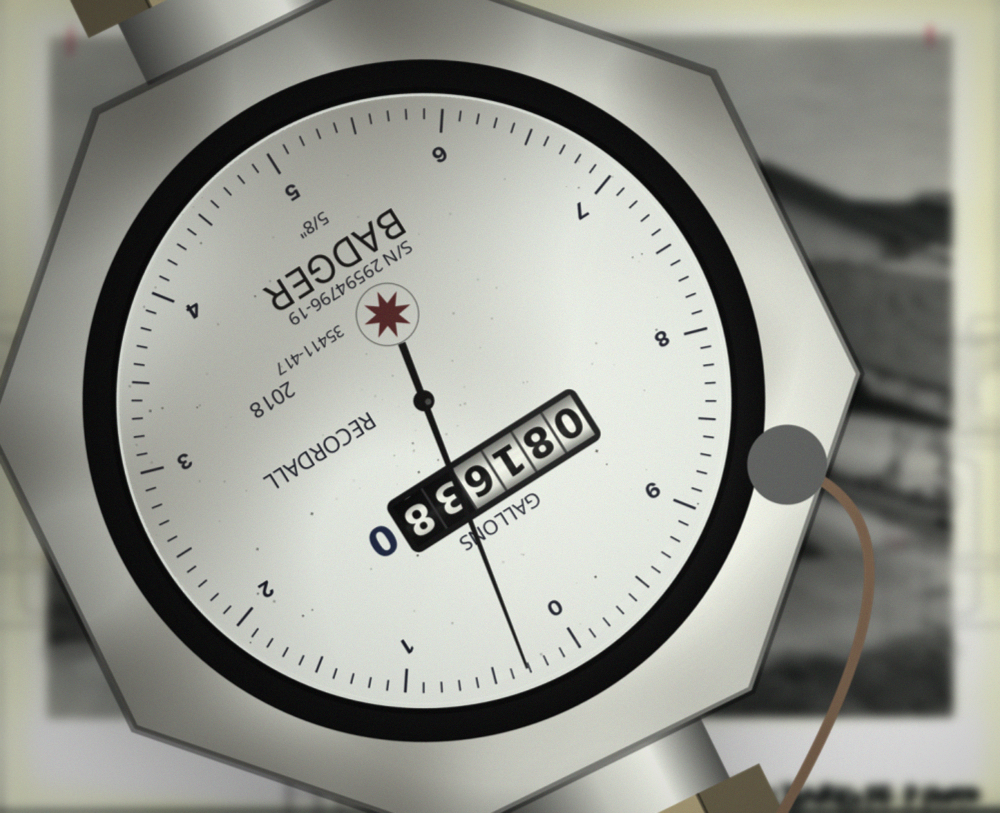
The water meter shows 816380.3; gal
